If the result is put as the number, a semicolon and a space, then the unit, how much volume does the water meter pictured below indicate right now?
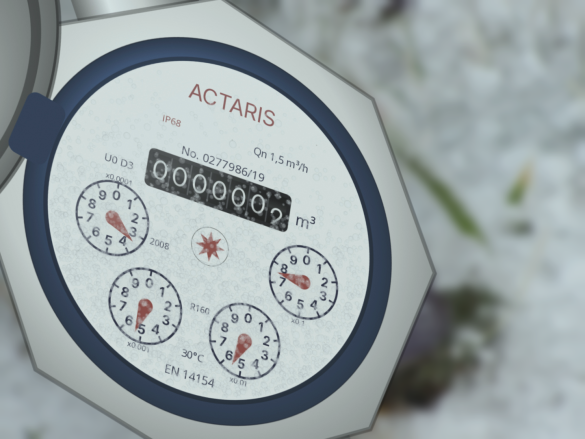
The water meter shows 1.7553; m³
